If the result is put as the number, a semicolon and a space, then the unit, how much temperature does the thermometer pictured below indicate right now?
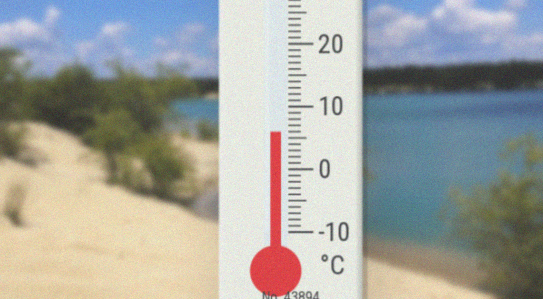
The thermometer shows 6; °C
